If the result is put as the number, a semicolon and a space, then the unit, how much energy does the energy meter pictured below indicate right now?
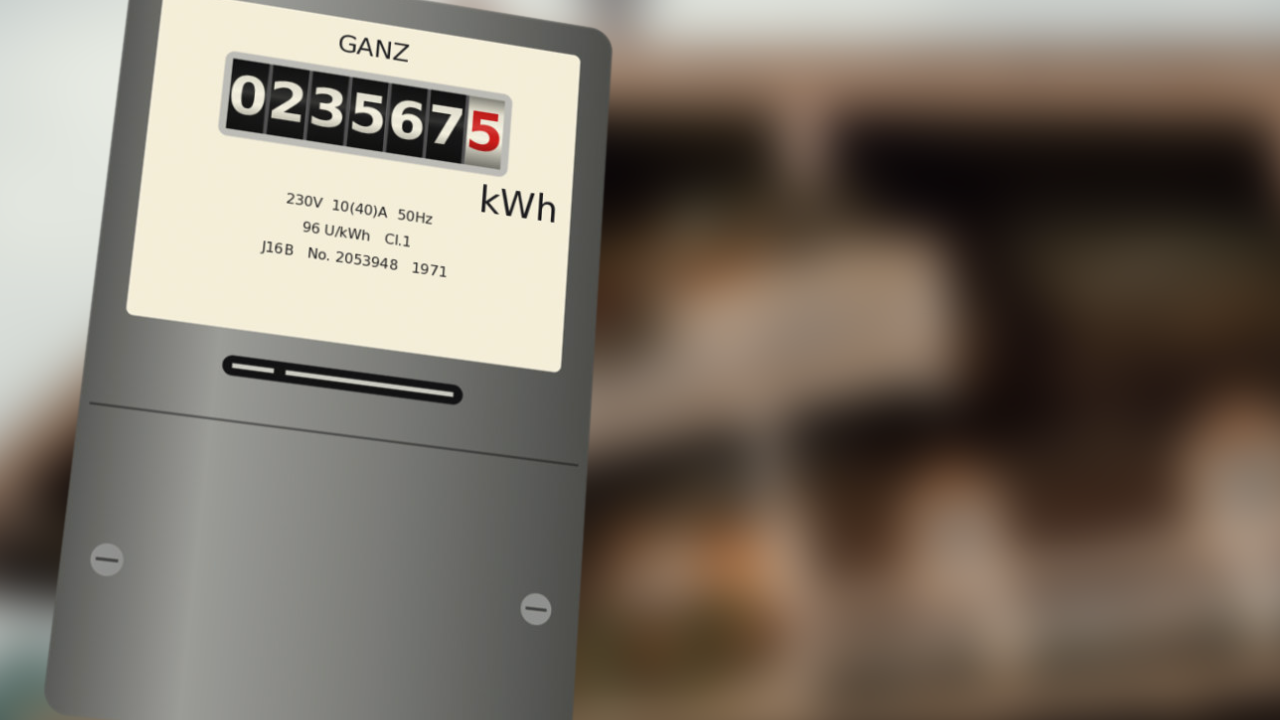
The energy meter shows 23567.5; kWh
